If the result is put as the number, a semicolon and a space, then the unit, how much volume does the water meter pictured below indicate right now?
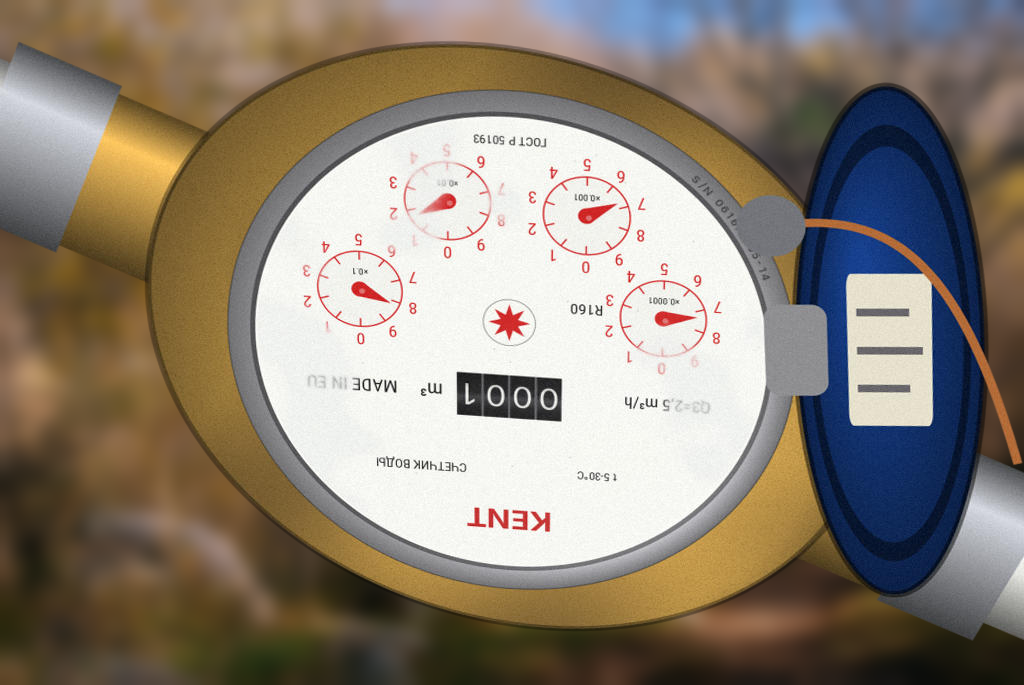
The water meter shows 1.8167; m³
